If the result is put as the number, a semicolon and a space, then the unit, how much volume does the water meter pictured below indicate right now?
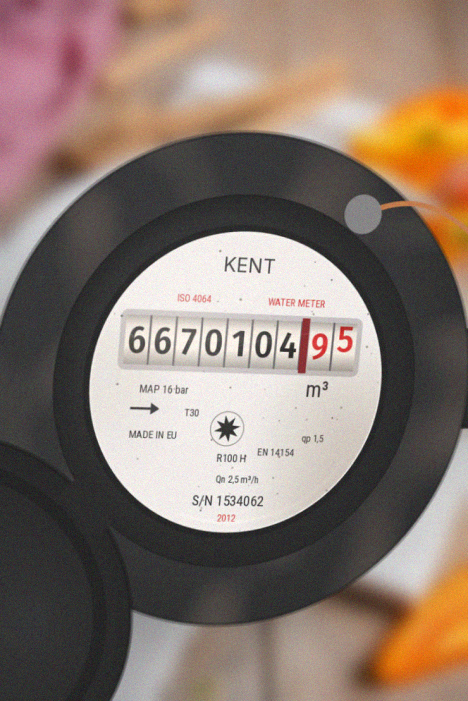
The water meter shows 6670104.95; m³
